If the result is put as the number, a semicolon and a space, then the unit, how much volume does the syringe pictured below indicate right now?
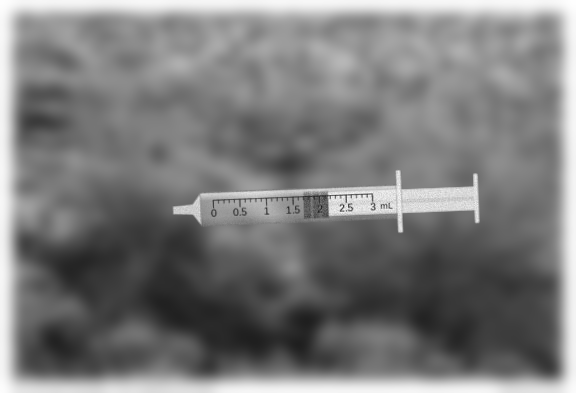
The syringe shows 1.7; mL
